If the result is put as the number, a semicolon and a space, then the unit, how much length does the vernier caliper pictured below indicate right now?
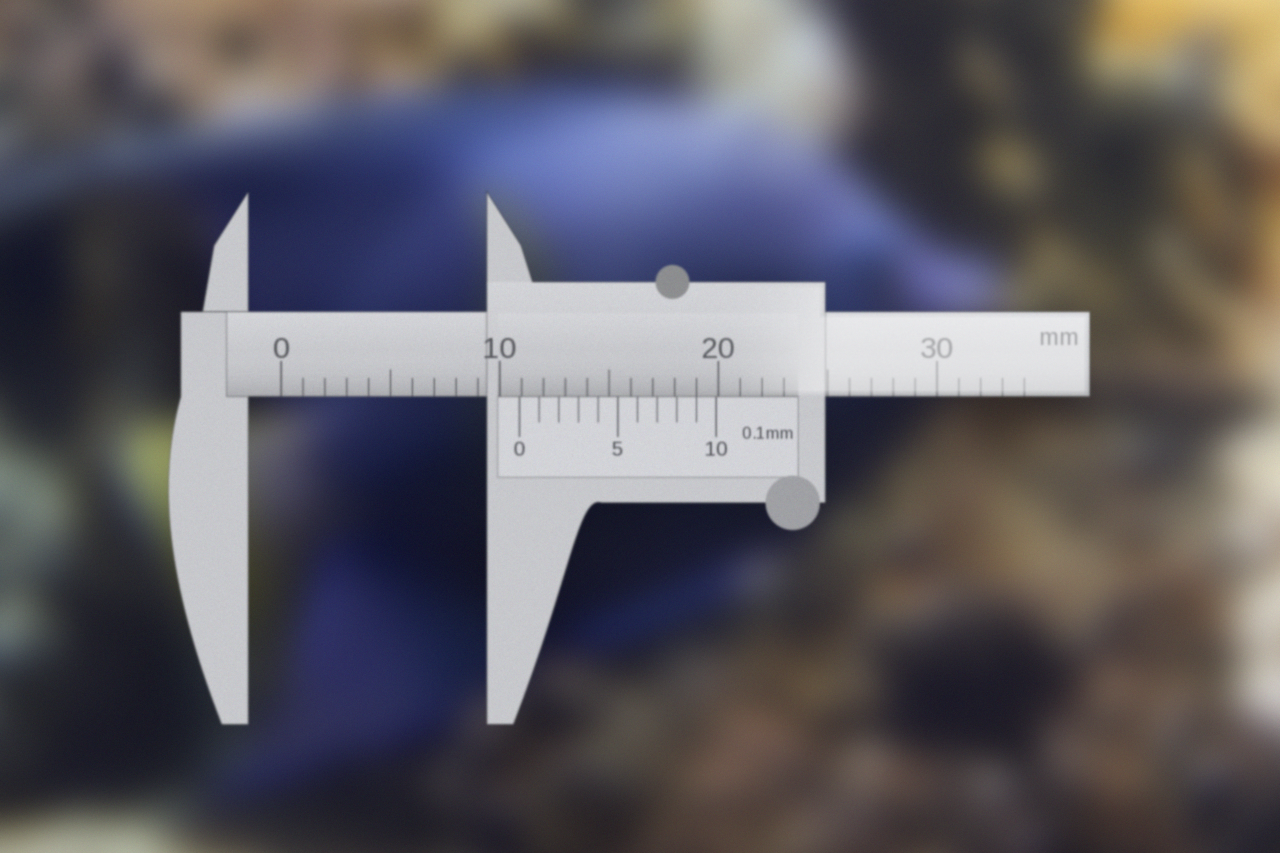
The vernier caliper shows 10.9; mm
